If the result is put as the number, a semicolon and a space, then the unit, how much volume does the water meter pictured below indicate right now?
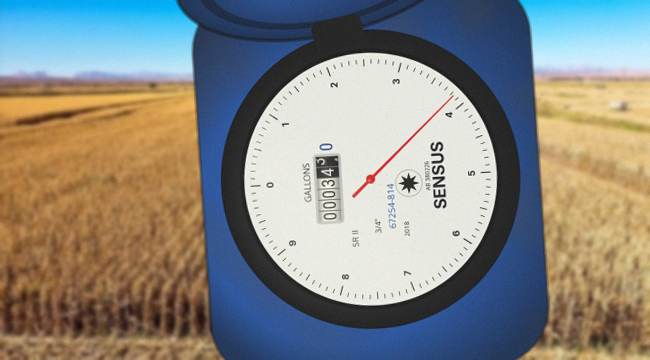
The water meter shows 3433.8; gal
